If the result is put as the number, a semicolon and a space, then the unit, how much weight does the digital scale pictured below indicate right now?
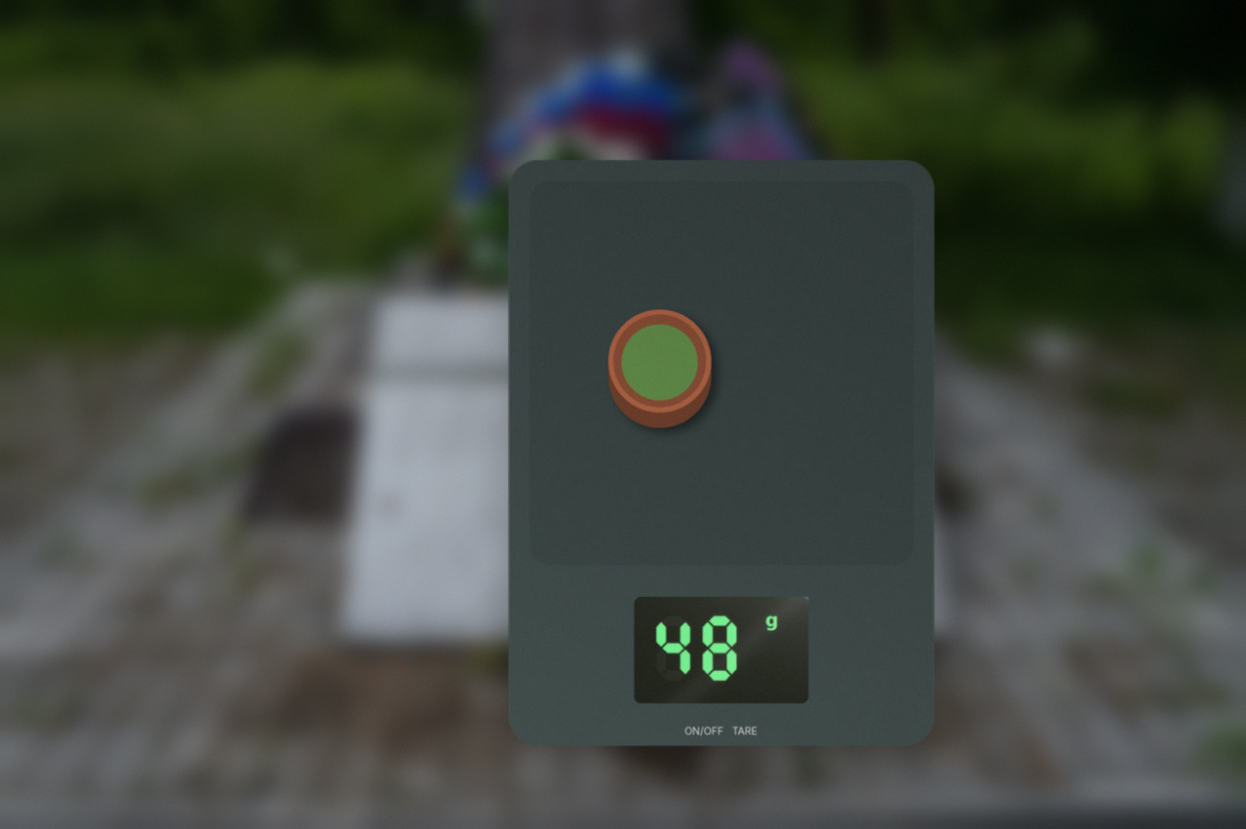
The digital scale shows 48; g
